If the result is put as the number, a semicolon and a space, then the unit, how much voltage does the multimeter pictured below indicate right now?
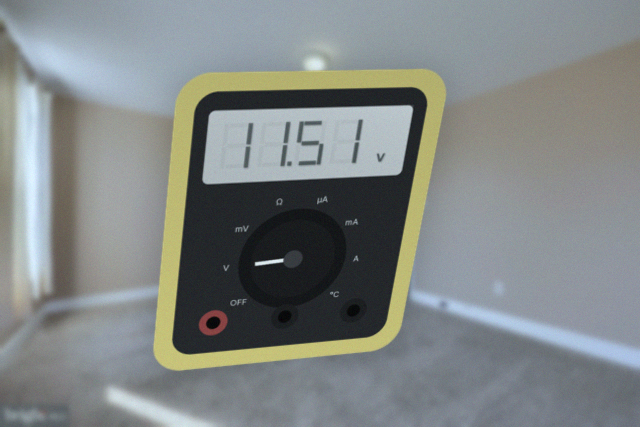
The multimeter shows 11.51; V
